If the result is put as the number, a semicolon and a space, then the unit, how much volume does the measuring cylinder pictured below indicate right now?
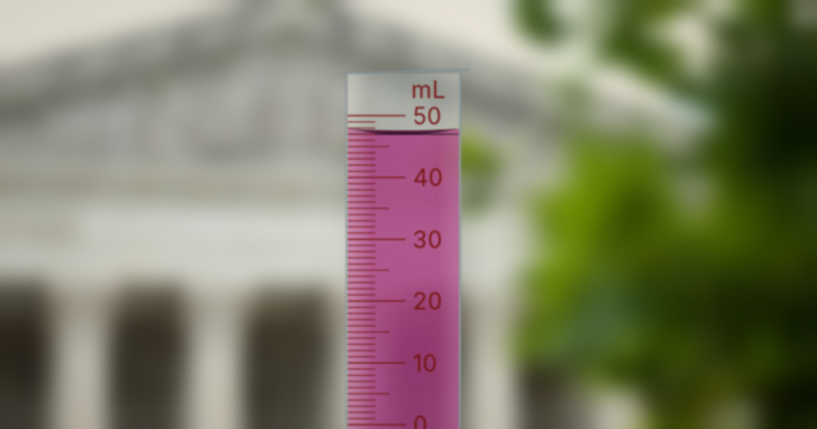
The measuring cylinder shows 47; mL
